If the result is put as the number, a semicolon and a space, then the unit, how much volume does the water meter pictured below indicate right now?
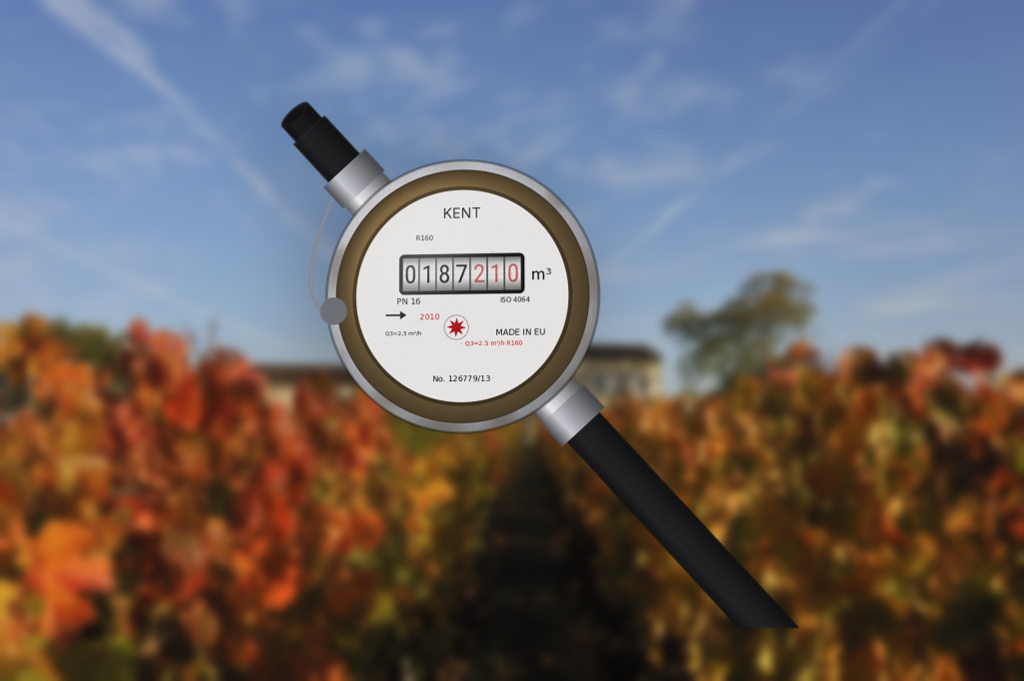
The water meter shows 187.210; m³
